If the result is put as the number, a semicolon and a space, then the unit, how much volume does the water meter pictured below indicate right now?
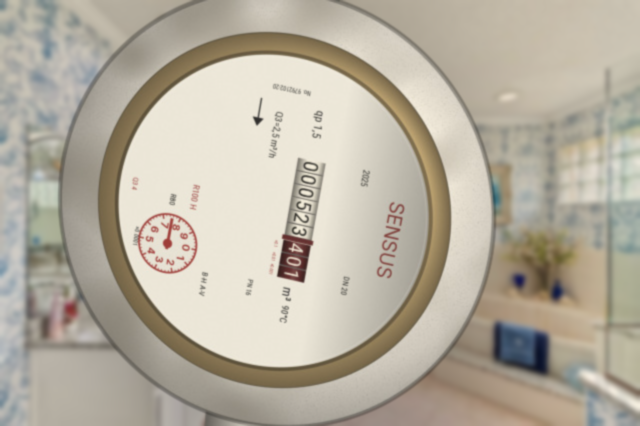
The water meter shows 523.4017; m³
